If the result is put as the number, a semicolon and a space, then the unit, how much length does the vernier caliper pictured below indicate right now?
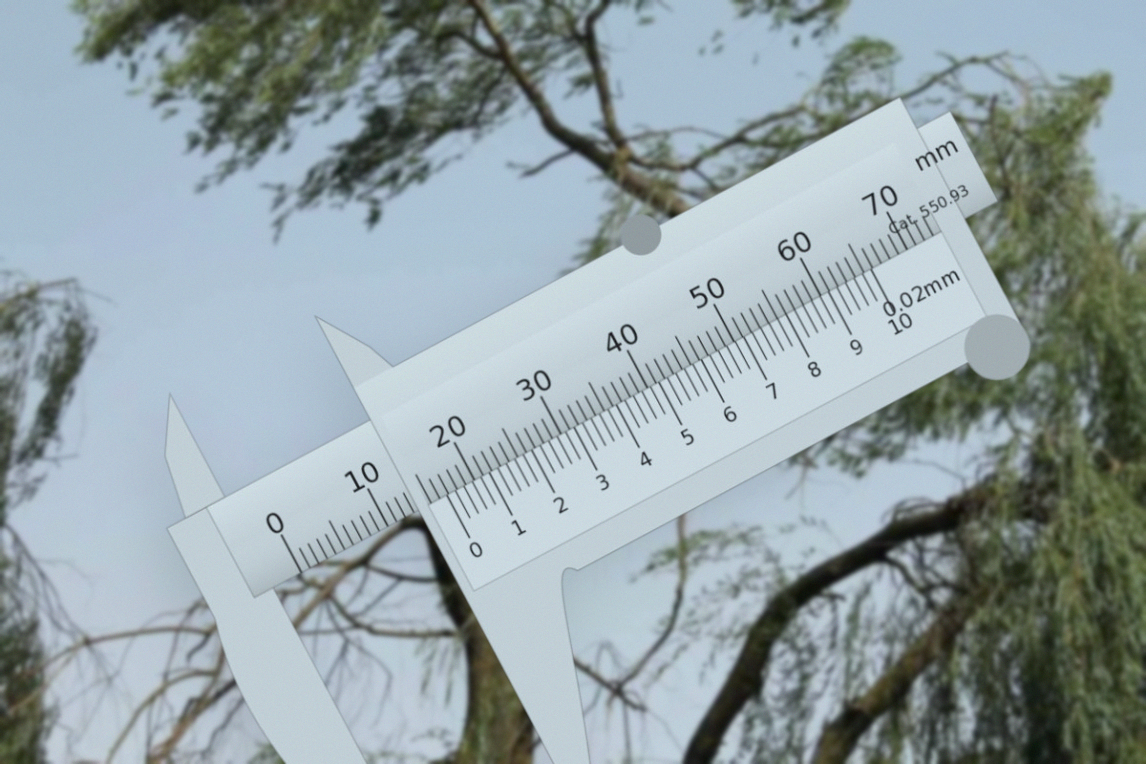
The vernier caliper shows 16.8; mm
